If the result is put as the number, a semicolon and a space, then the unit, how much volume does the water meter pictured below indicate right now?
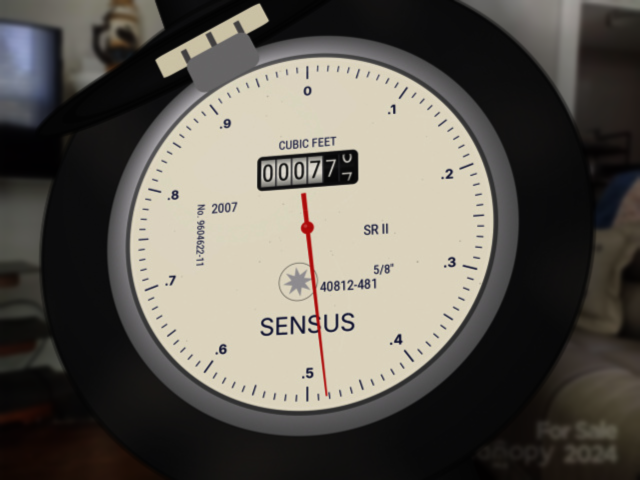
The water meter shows 776.48; ft³
